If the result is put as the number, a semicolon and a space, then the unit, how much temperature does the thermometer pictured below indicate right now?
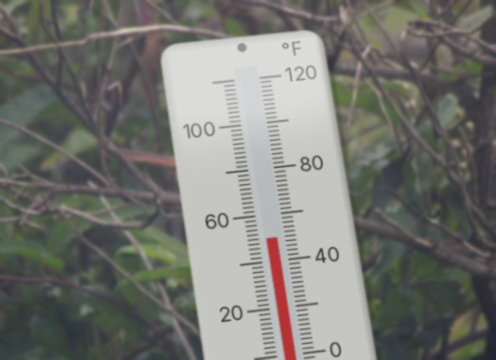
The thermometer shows 50; °F
